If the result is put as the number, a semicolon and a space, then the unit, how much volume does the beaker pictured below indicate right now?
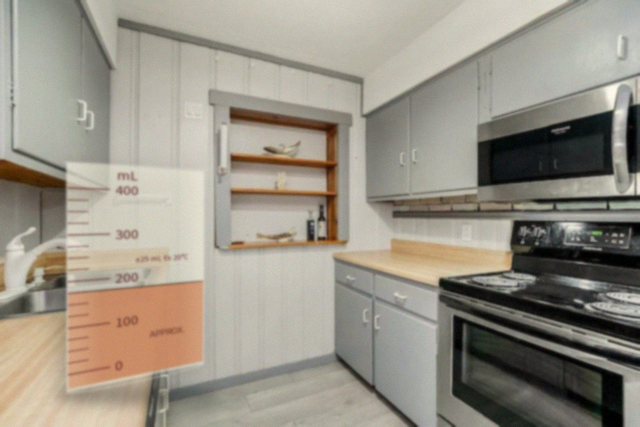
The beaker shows 175; mL
